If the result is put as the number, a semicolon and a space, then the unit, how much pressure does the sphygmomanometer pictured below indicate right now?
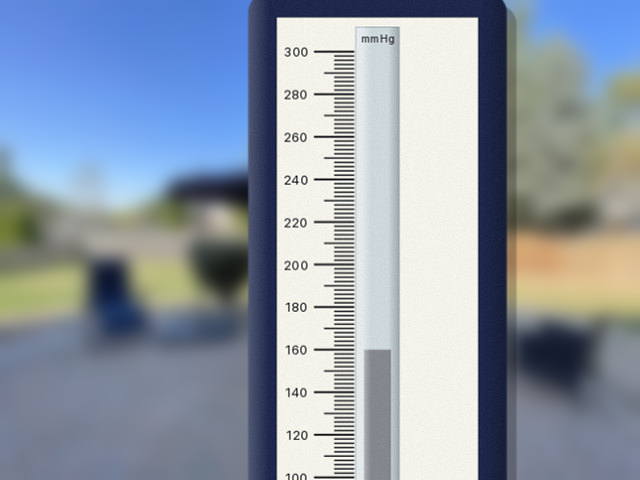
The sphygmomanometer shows 160; mmHg
